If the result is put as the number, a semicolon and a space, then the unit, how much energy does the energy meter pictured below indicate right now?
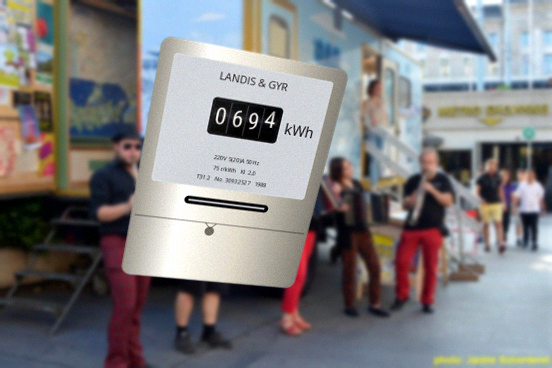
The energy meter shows 694; kWh
